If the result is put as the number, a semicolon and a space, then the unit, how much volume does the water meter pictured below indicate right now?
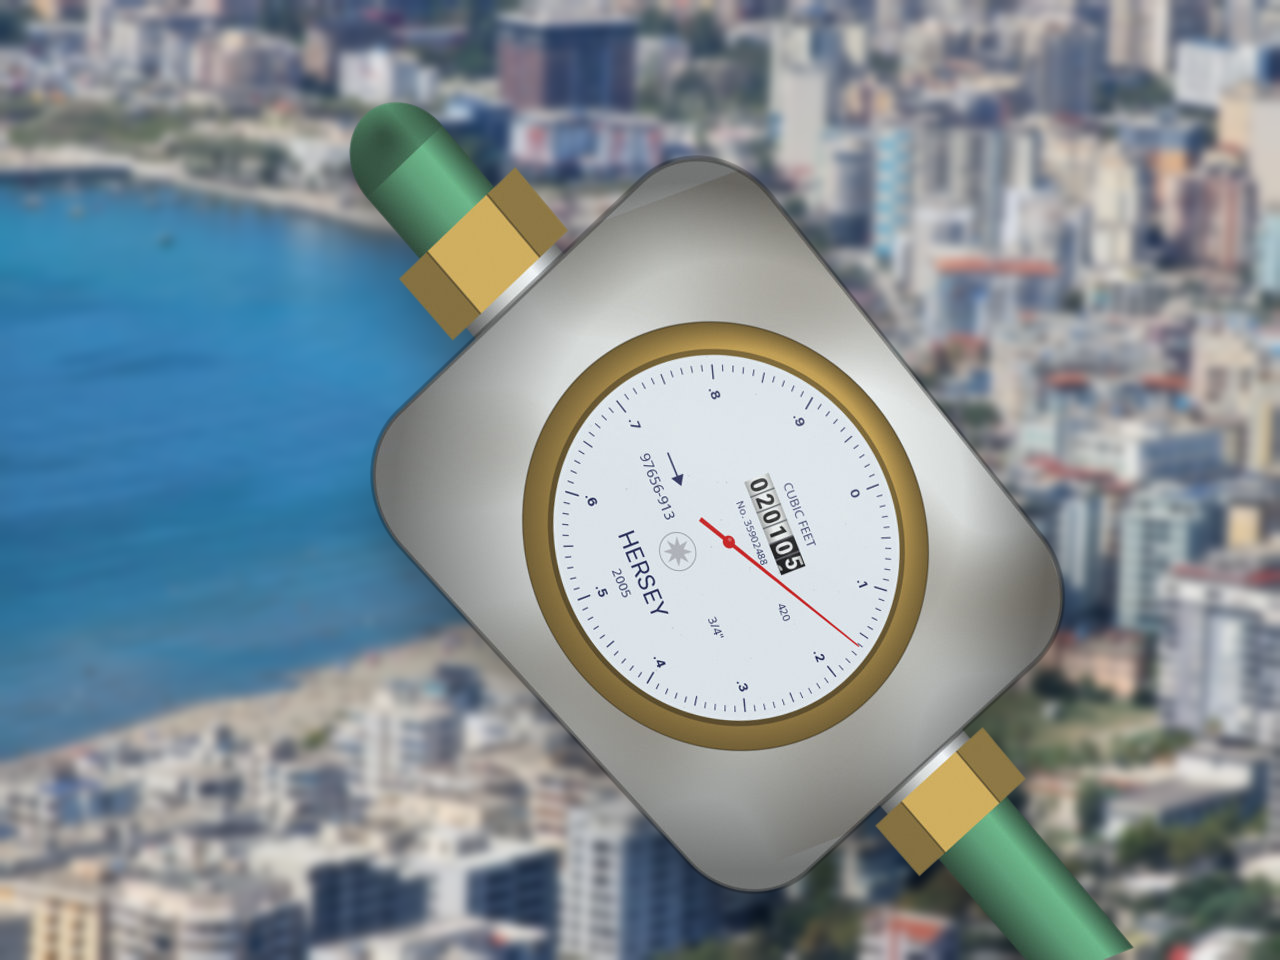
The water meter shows 20105.16; ft³
